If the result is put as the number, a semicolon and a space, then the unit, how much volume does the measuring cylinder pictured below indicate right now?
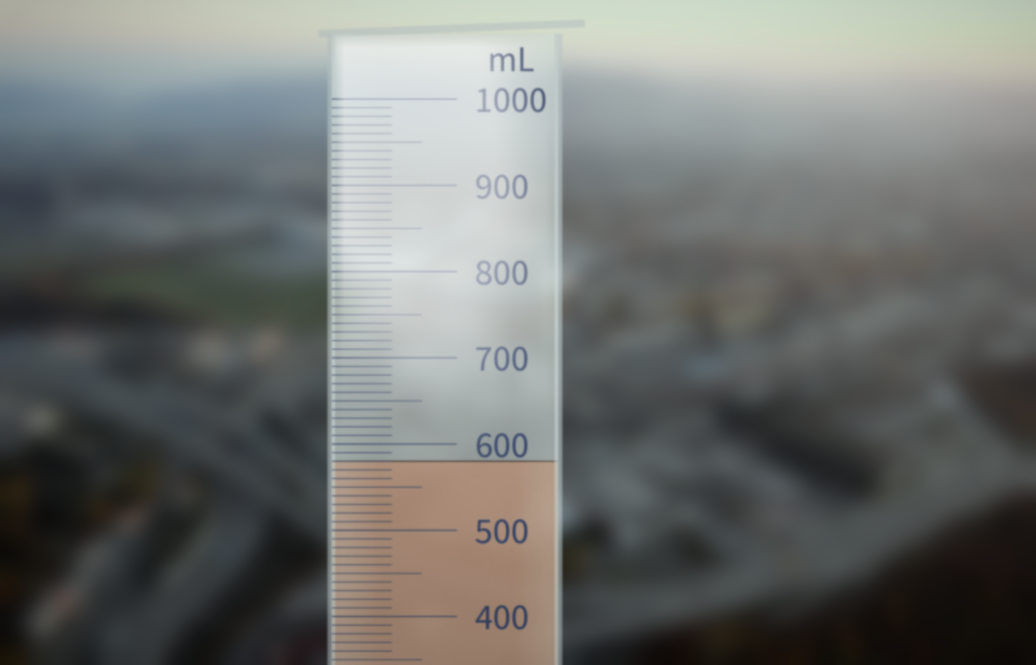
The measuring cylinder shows 580; mL
